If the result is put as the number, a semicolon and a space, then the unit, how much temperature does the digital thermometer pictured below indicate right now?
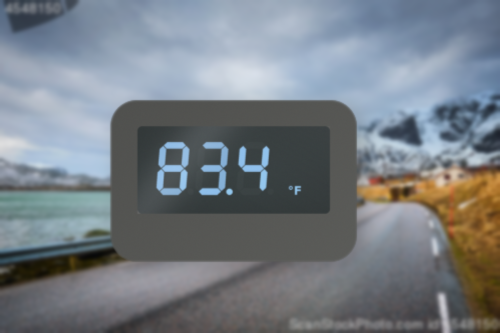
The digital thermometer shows 83.4; °F
